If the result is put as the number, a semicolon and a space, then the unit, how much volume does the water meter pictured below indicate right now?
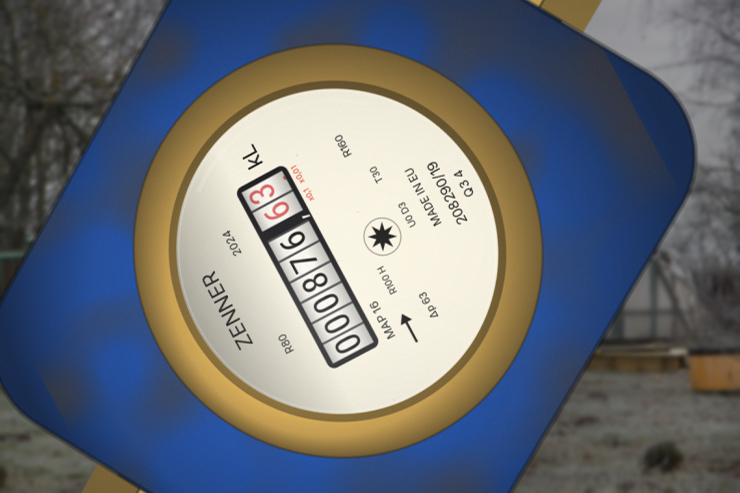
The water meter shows 876.63; kL
